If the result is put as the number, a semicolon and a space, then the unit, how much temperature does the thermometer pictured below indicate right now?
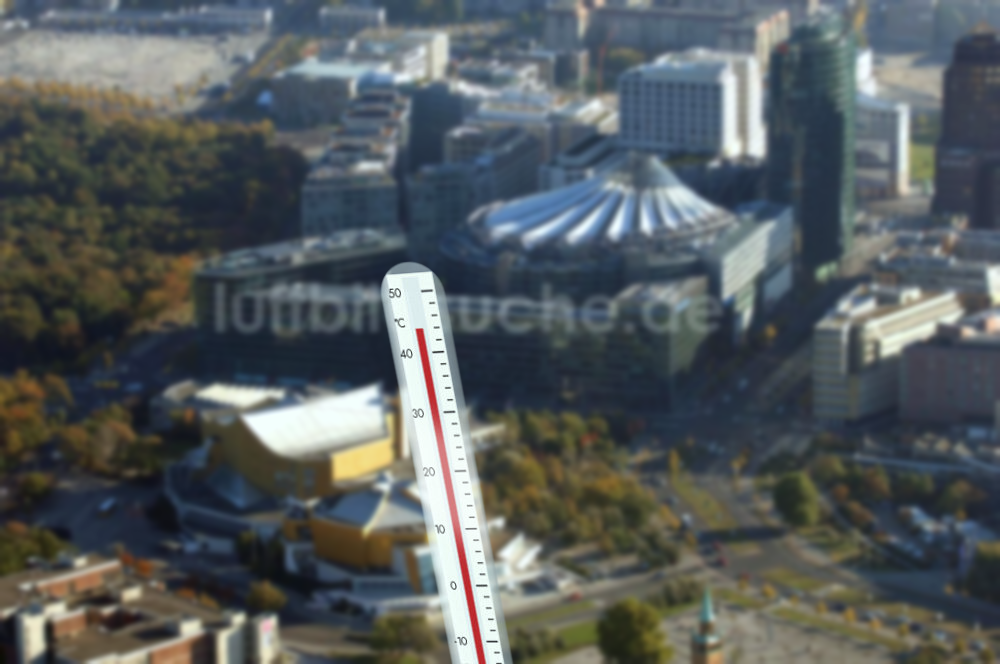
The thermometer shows 44; °C
